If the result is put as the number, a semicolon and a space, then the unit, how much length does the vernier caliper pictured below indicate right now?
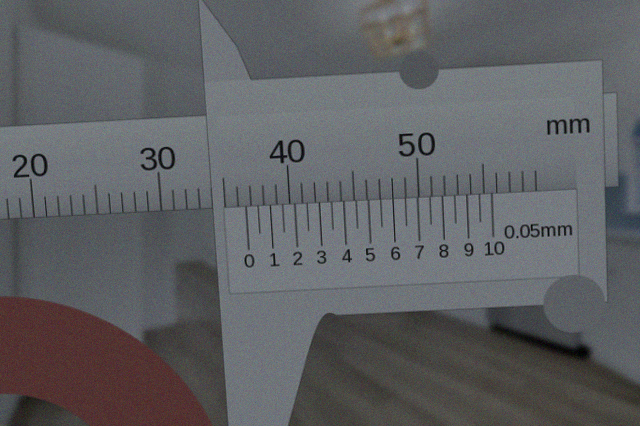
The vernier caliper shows 36.6; mm
